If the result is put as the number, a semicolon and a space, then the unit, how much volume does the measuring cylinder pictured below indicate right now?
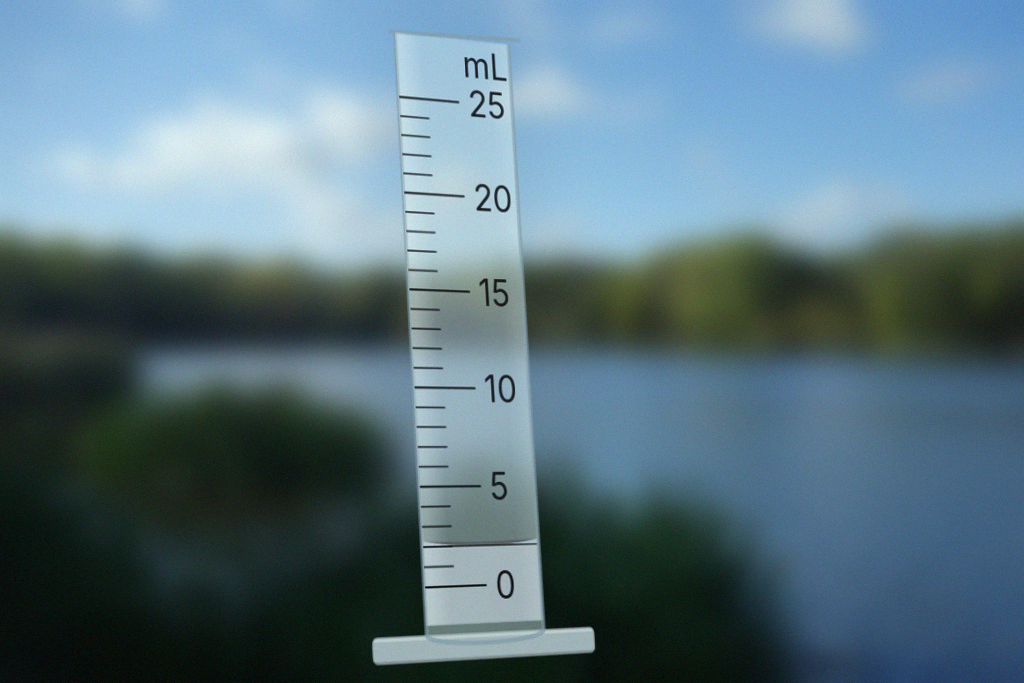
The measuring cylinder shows 2; mL
